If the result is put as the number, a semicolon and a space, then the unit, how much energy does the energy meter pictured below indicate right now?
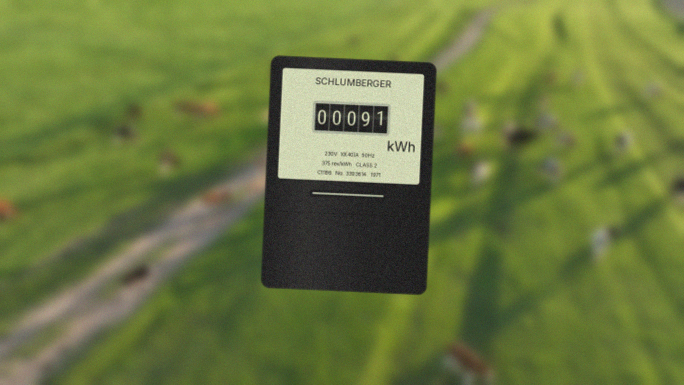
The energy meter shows 91; kWh
